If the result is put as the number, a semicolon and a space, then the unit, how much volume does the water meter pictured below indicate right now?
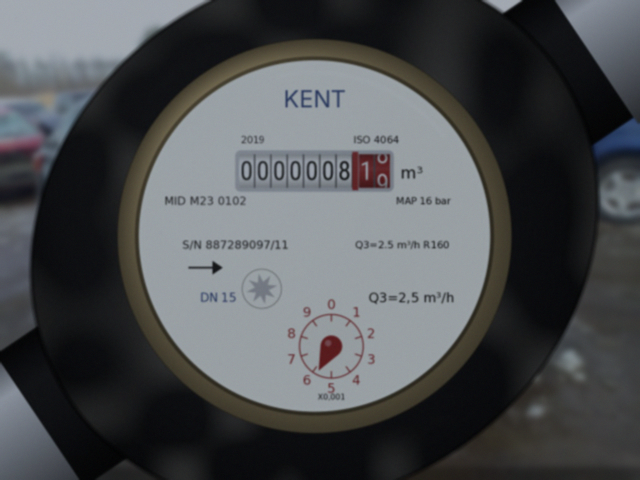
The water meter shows 8.185; m³
